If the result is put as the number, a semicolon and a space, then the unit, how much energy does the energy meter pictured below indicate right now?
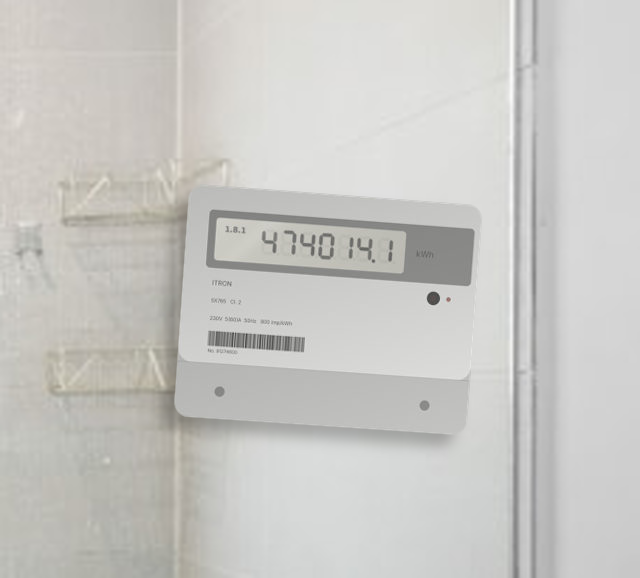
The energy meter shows 474014.1; kWh
